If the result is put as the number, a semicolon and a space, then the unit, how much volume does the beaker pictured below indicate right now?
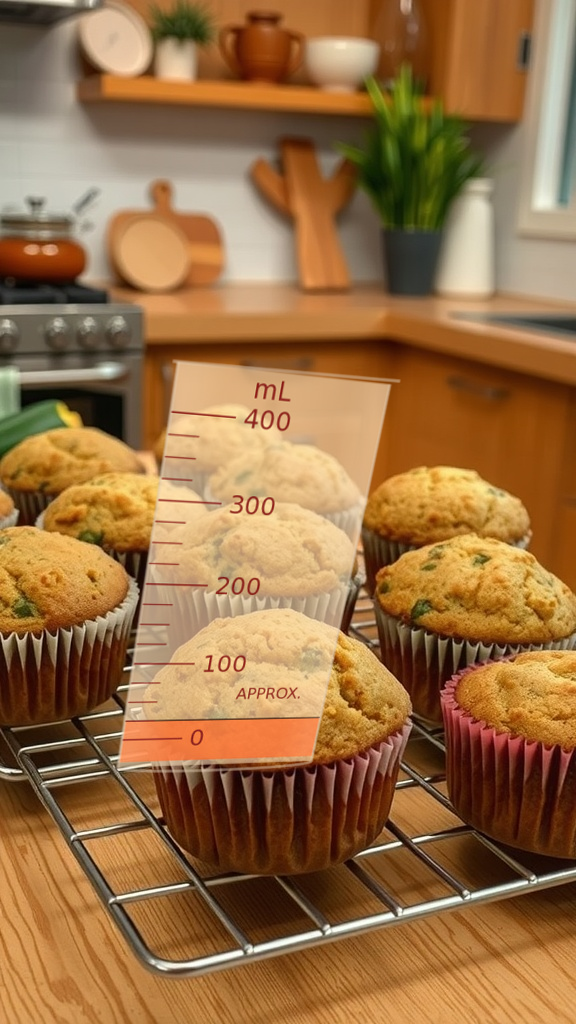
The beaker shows 25; mL
